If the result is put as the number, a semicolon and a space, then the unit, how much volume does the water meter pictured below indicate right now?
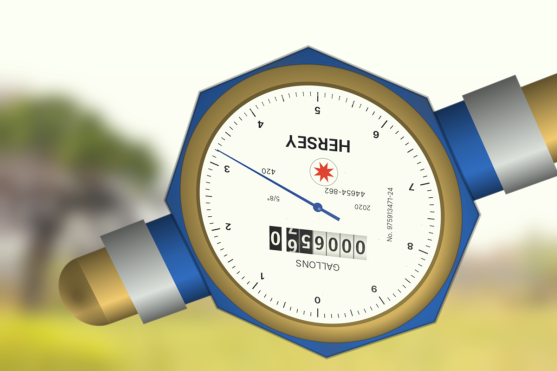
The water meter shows 6563.2; gal
